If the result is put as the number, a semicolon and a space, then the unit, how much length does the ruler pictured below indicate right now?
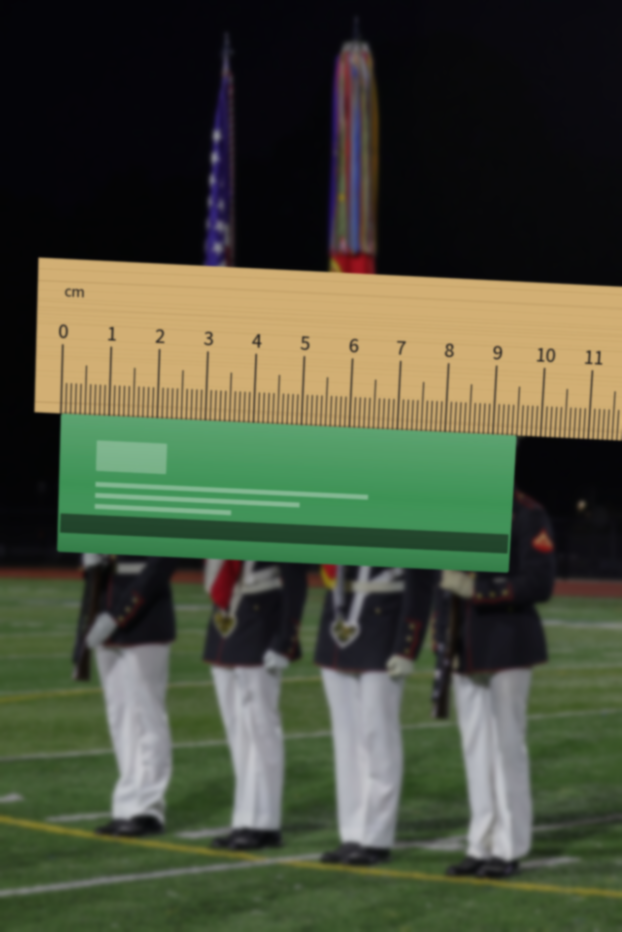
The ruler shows 9.5; cm
